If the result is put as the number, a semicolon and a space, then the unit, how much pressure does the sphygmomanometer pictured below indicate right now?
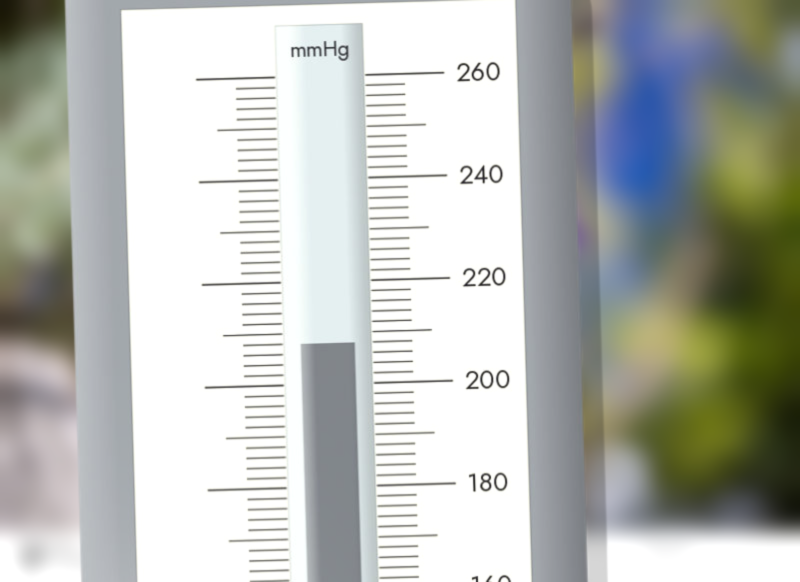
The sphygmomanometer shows 208; mmHg
